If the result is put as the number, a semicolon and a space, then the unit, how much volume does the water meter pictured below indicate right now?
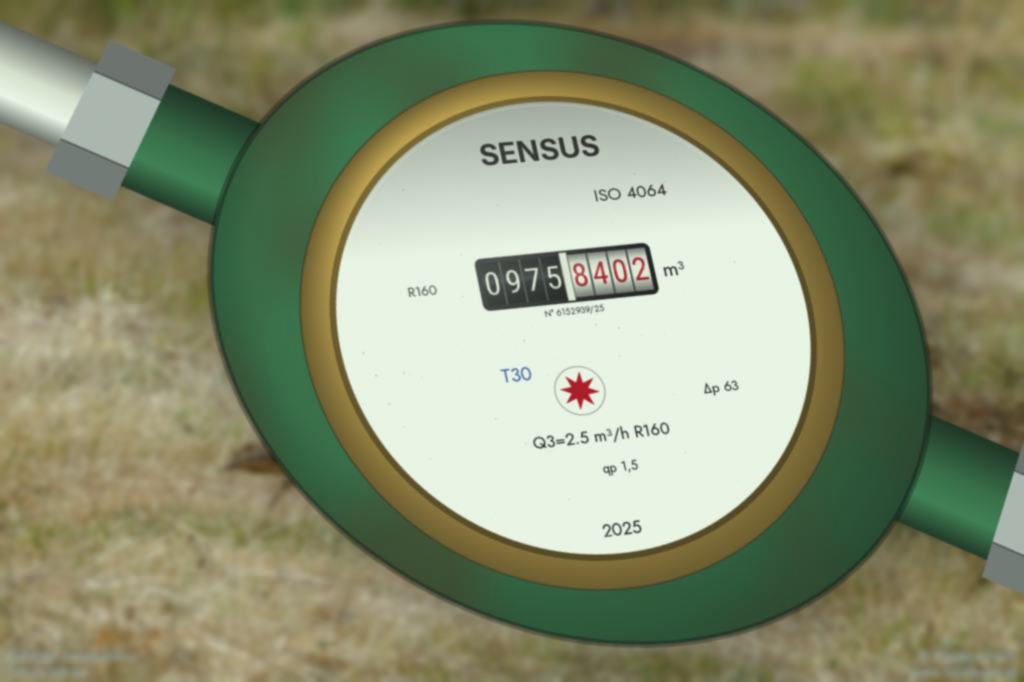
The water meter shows 975.8402; m³
